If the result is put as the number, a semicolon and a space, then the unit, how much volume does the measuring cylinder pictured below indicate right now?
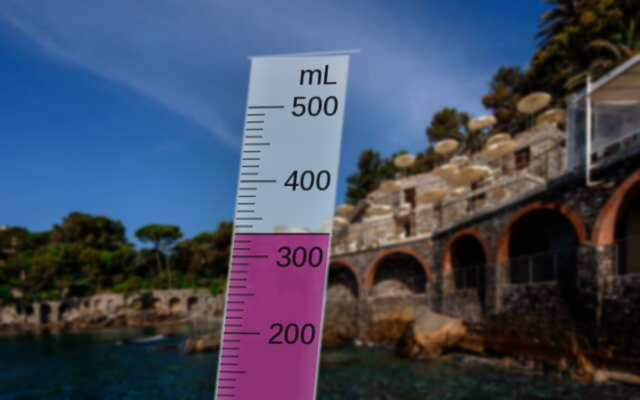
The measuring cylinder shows 330; mL
